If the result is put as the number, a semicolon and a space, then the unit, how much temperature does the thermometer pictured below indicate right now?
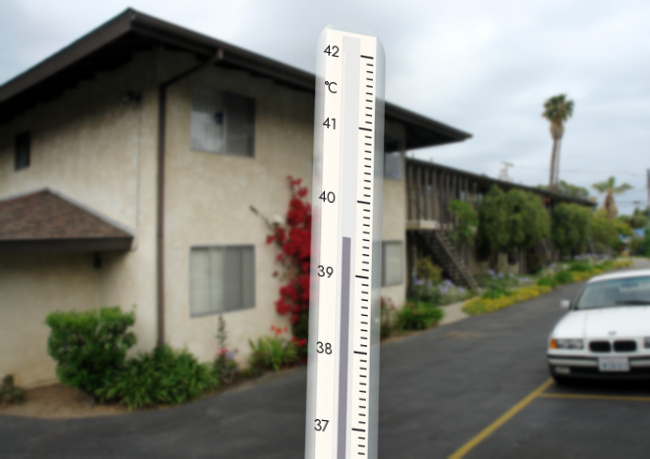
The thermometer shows 39.5; °C
